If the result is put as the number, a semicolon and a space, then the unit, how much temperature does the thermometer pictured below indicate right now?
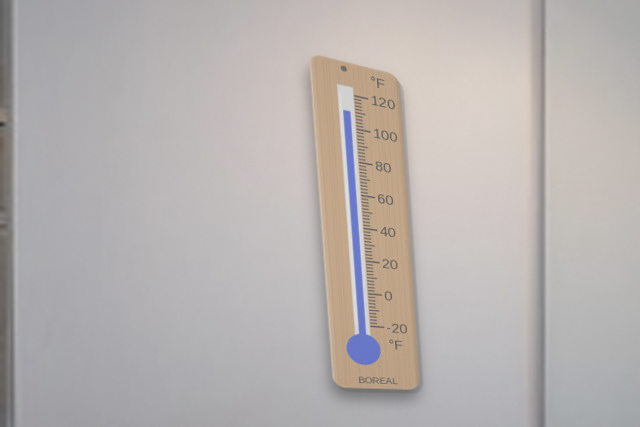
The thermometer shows 110; °F
